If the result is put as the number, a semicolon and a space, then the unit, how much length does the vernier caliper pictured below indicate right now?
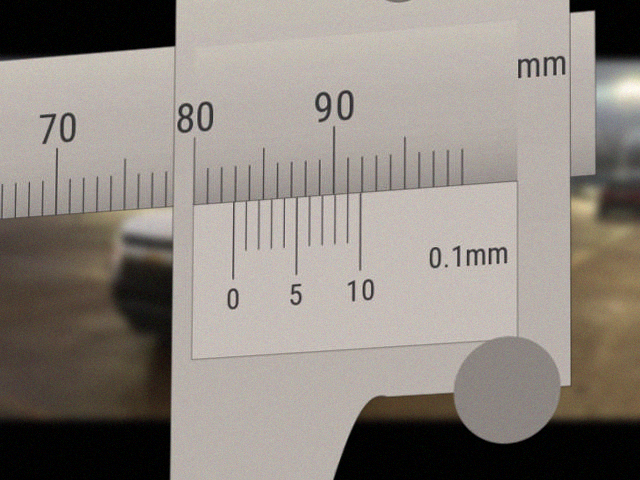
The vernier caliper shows 82.9; mm
